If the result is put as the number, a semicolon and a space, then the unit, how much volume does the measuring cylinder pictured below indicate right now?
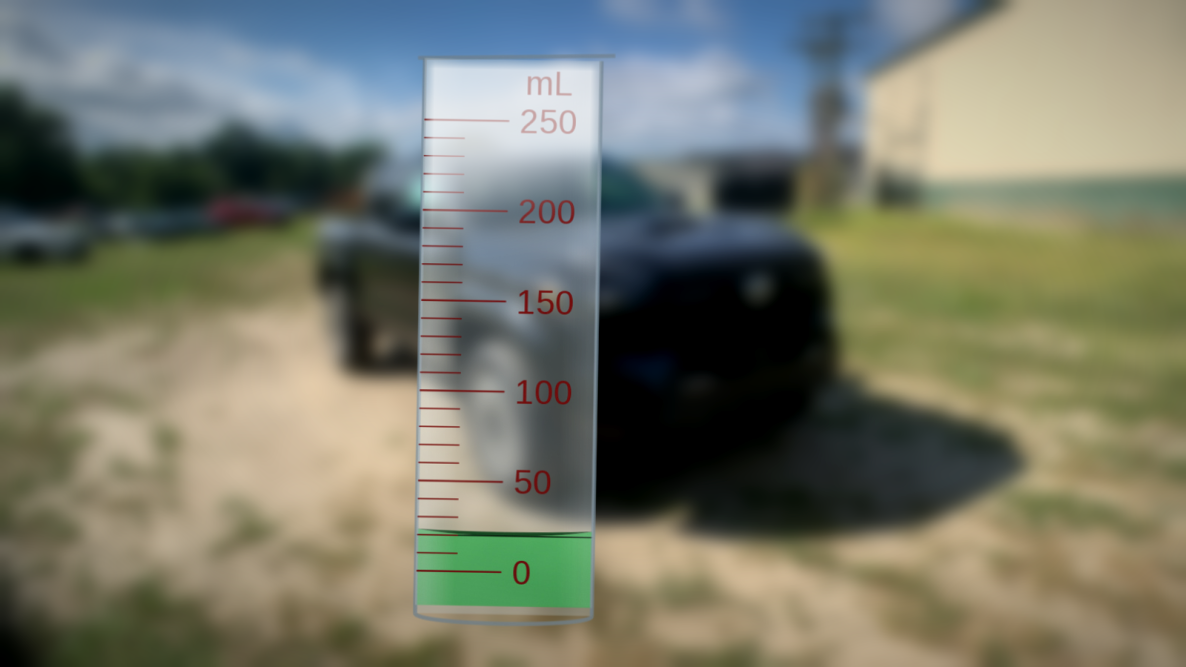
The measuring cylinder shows 20; mL
